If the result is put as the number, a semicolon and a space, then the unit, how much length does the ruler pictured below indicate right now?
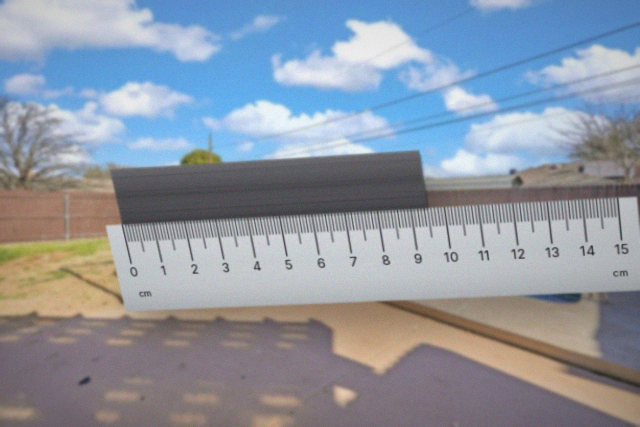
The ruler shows 9.5; cm
